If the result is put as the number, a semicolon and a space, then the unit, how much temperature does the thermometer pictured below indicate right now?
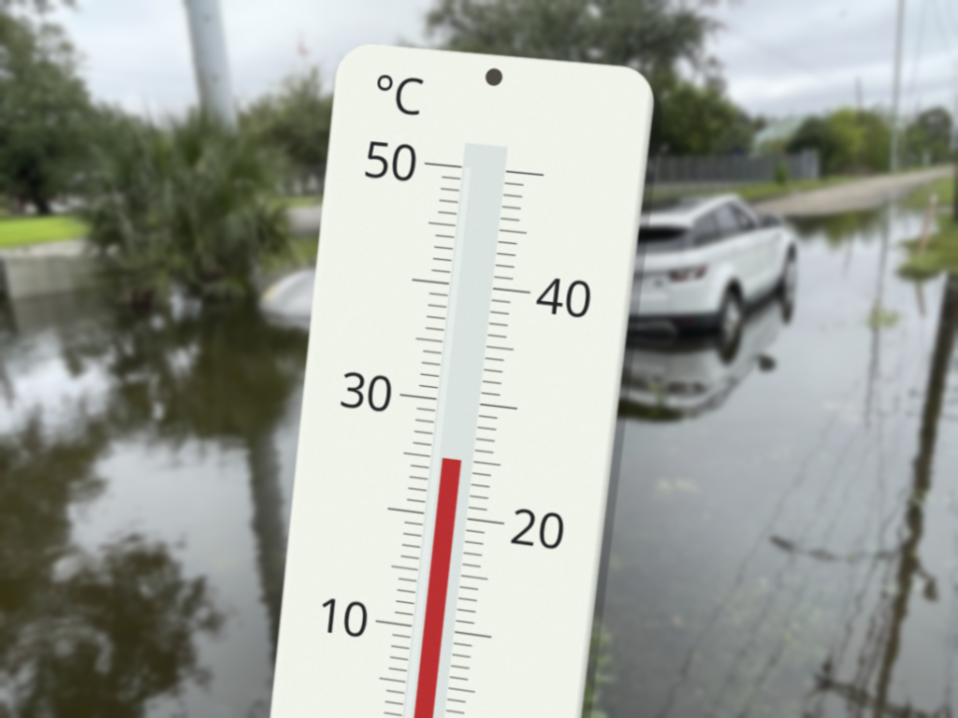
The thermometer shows 25; °C
